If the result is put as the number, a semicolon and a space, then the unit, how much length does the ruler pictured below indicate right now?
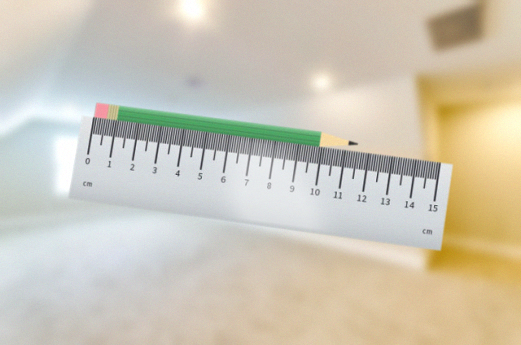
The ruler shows 11.5; cm
